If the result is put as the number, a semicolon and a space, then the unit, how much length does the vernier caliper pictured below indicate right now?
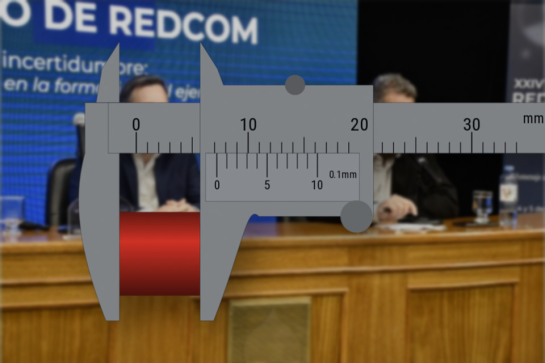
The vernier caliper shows 7.2; mm
